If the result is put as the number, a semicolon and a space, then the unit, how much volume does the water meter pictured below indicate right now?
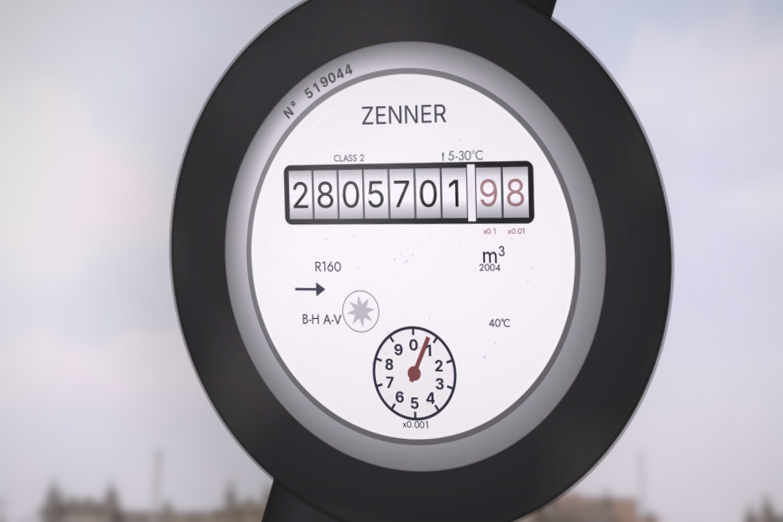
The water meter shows 2805701.980; m³
